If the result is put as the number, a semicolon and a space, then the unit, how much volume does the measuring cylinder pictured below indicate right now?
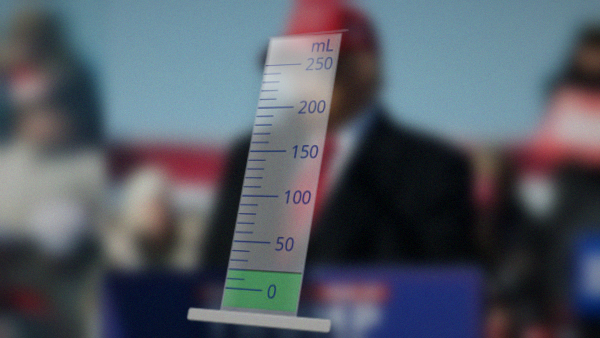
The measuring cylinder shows 20; mL
